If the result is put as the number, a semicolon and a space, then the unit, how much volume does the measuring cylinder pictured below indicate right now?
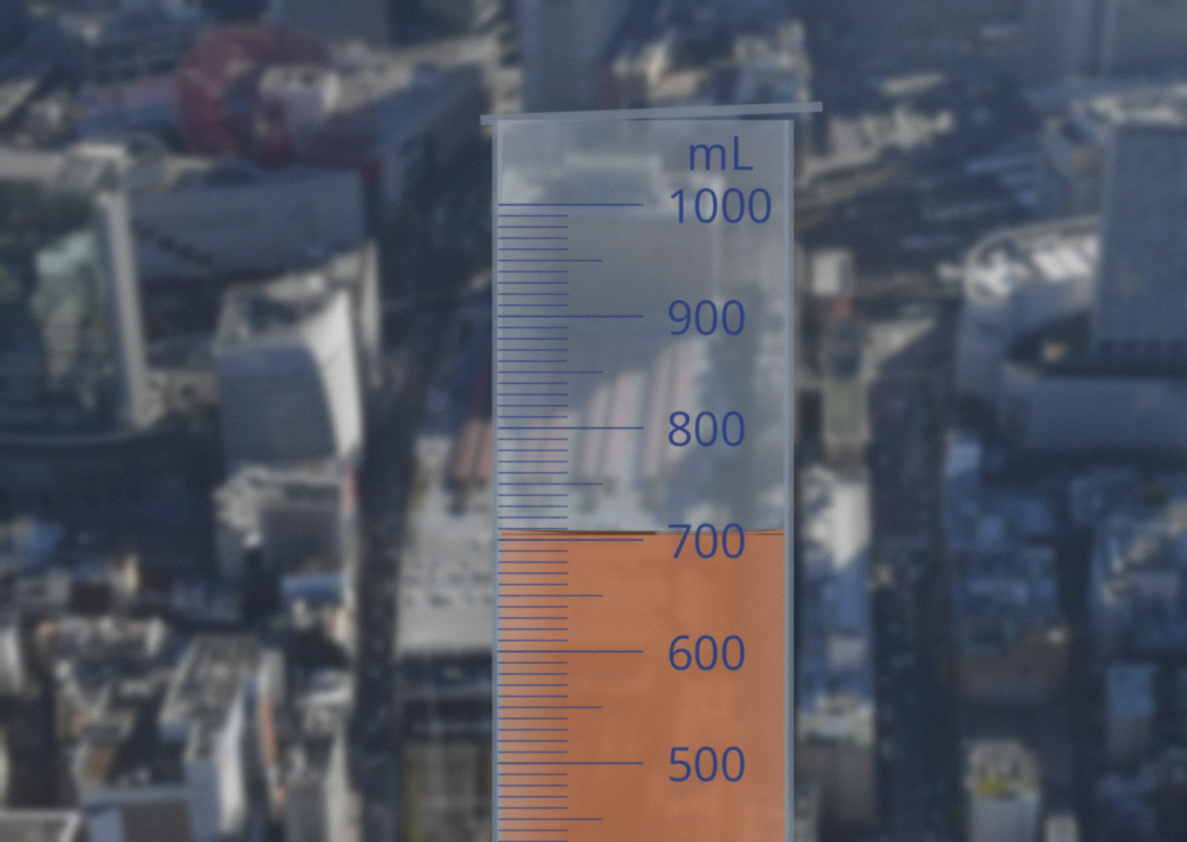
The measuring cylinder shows 705; mL
